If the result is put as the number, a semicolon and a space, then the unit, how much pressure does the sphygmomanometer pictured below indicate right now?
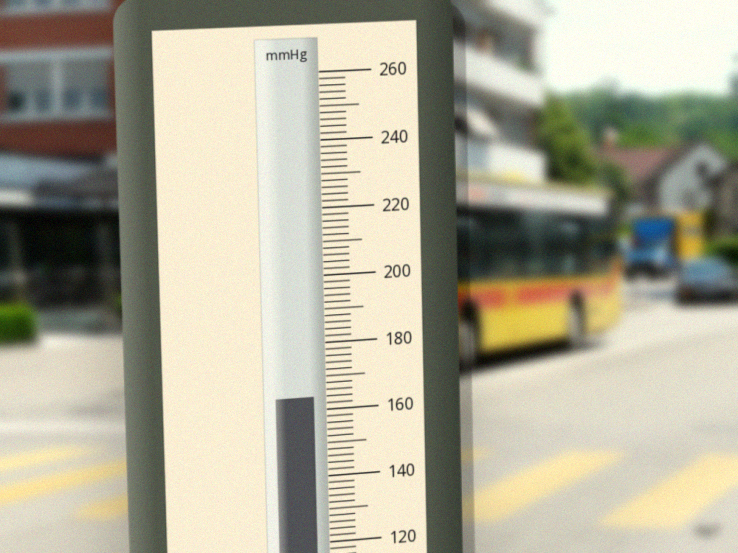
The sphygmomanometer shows 164; mmHg
